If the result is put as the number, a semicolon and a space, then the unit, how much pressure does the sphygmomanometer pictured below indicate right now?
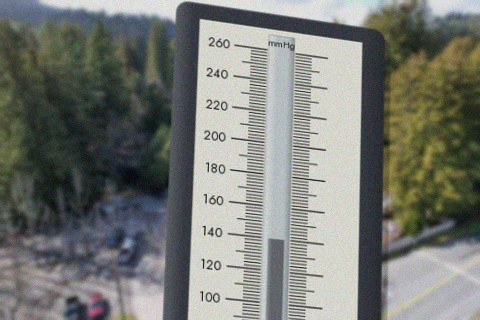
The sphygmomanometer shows 140; mmHg
